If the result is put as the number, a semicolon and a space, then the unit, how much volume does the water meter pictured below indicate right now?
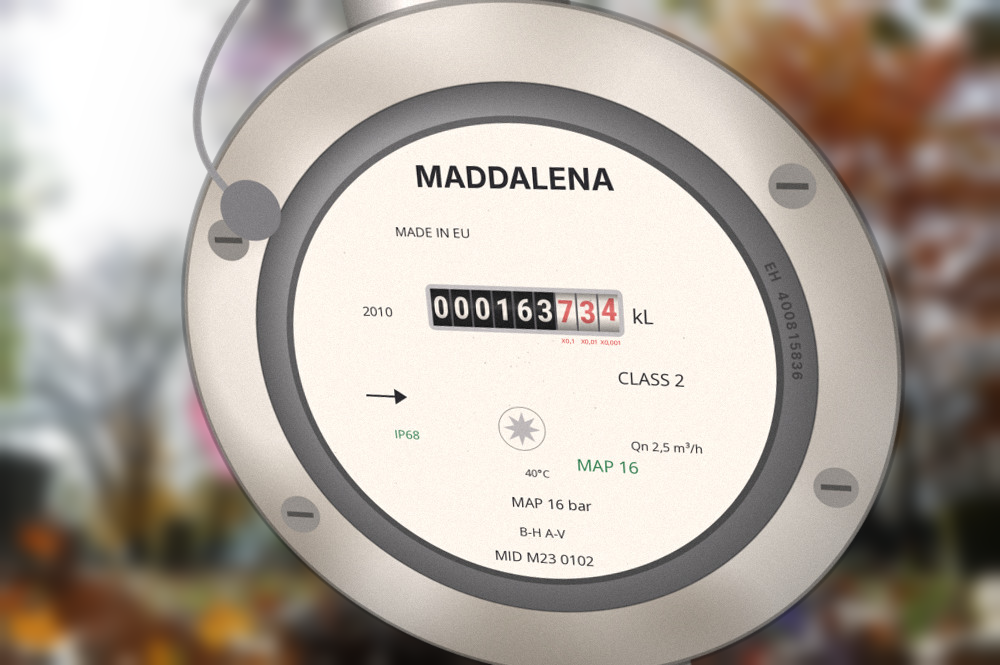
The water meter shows 163.734; kL
